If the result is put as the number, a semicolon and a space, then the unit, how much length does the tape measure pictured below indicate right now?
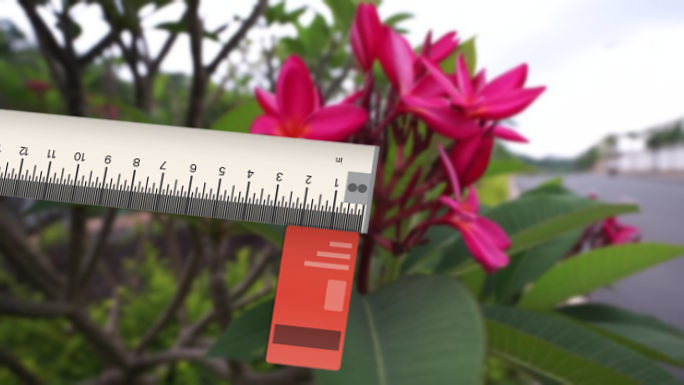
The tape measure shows 2.5; in
